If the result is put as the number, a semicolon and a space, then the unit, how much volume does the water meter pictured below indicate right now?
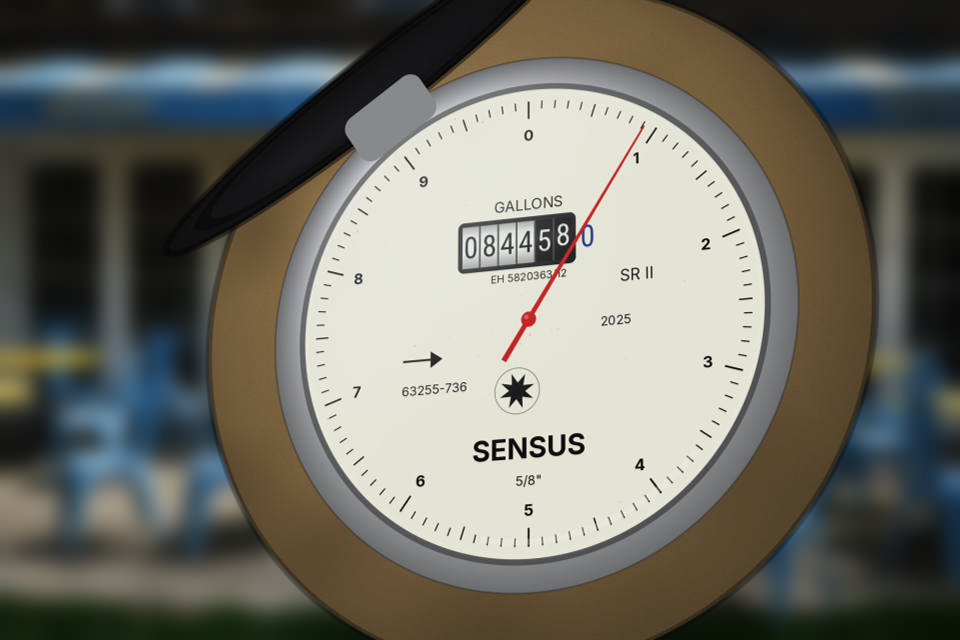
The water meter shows 844580.9; gal
